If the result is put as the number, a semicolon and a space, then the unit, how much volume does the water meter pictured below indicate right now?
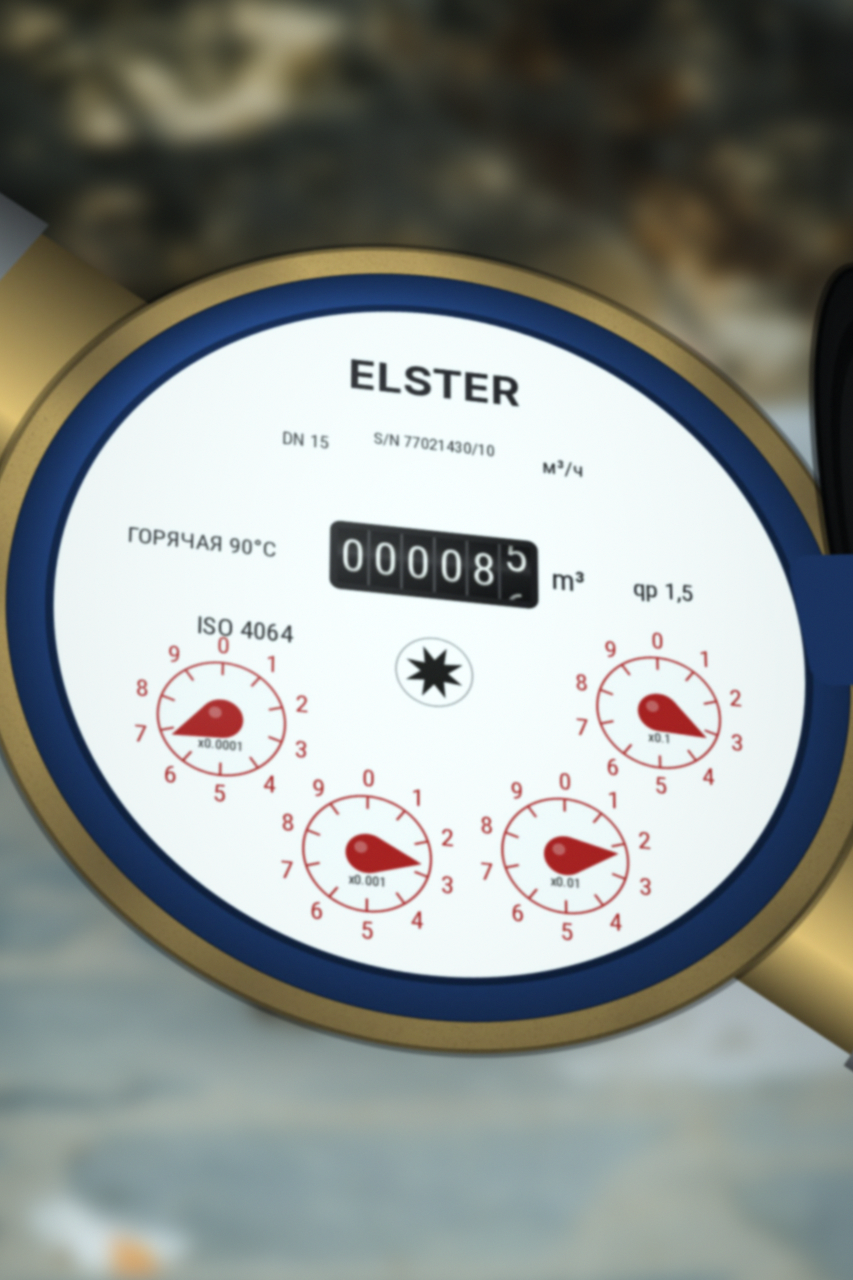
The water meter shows 85.3226; m³
